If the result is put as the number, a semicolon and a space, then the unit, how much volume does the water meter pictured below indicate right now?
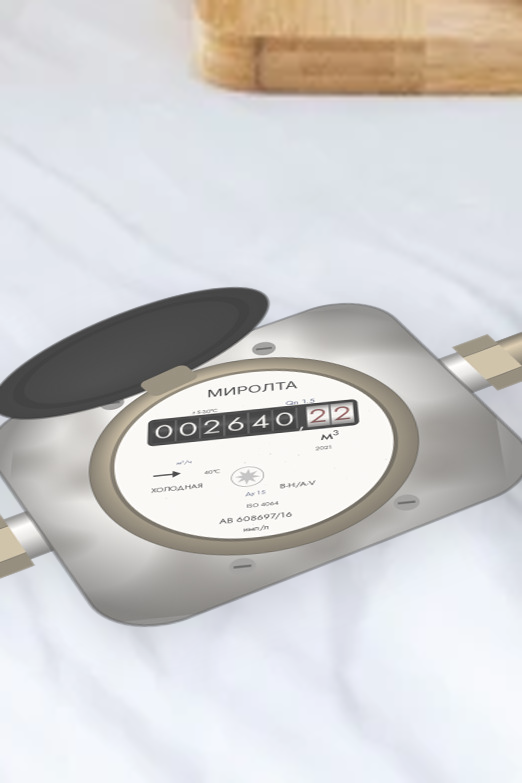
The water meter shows 2640.22; m³
